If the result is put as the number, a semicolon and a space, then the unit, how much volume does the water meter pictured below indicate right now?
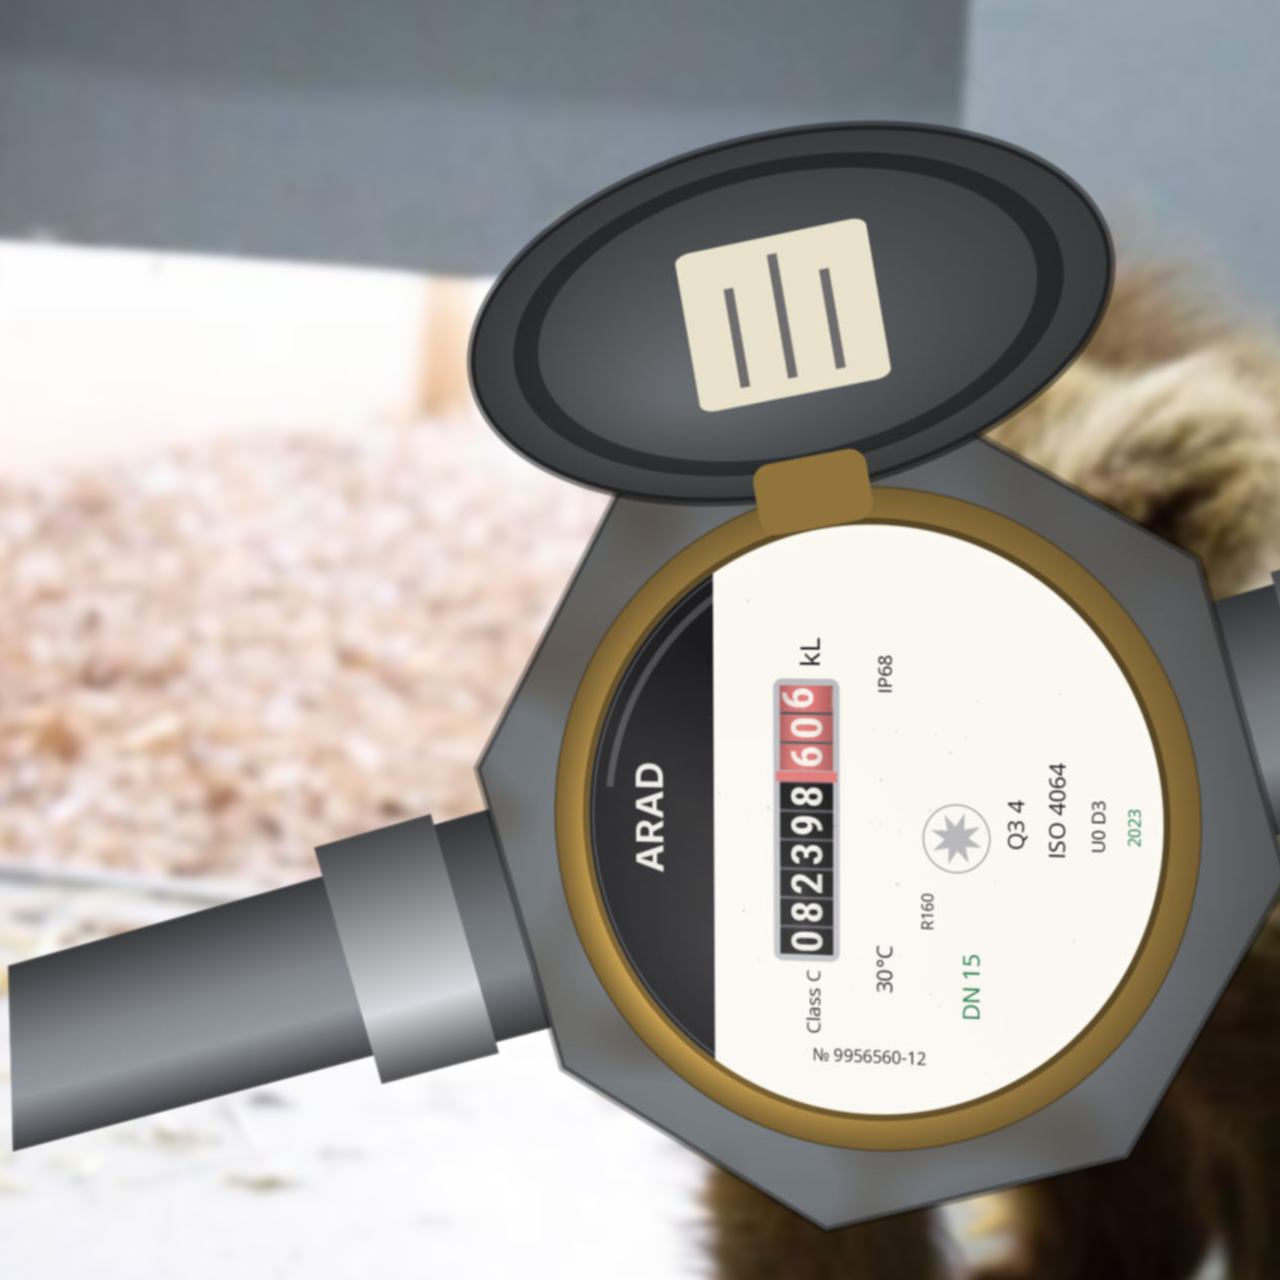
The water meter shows 82398.606; kL
